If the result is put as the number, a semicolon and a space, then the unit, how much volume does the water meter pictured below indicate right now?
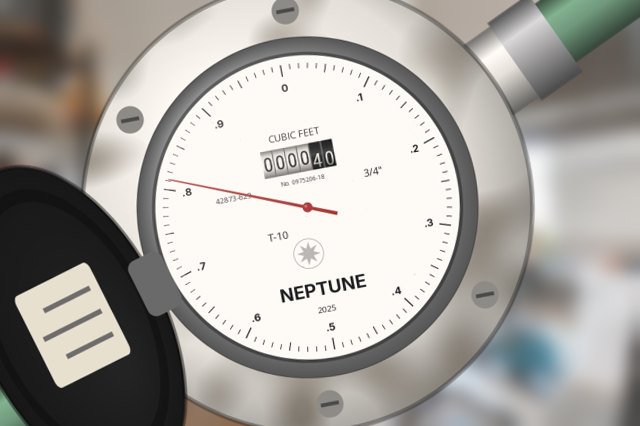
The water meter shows 39.81; ft³
